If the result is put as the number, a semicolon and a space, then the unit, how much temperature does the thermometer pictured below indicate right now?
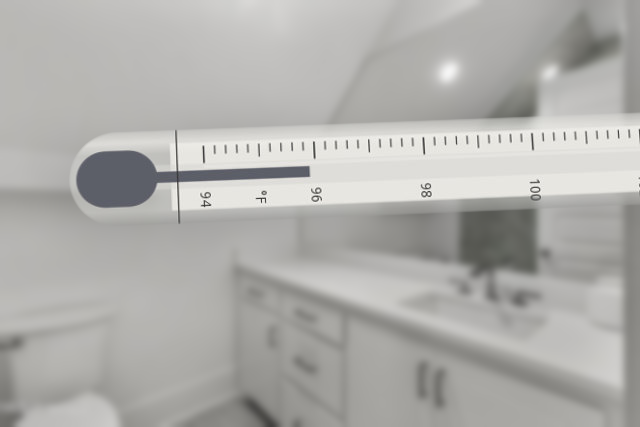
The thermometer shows 95.9; °F
